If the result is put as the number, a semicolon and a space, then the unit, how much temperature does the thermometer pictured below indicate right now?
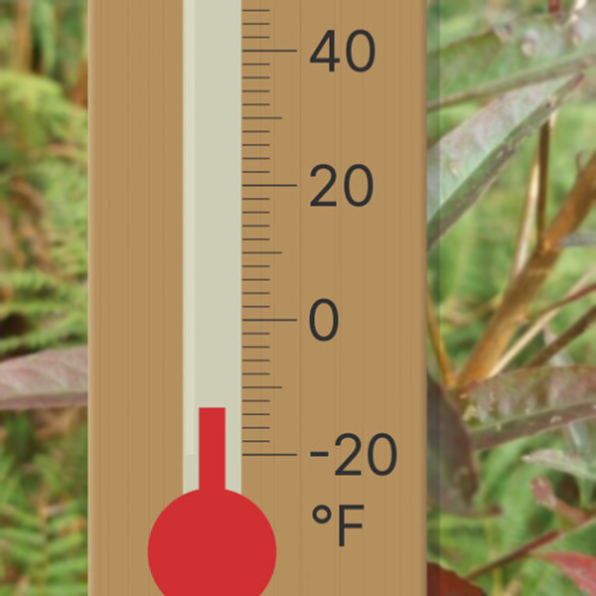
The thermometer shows -13; °F
